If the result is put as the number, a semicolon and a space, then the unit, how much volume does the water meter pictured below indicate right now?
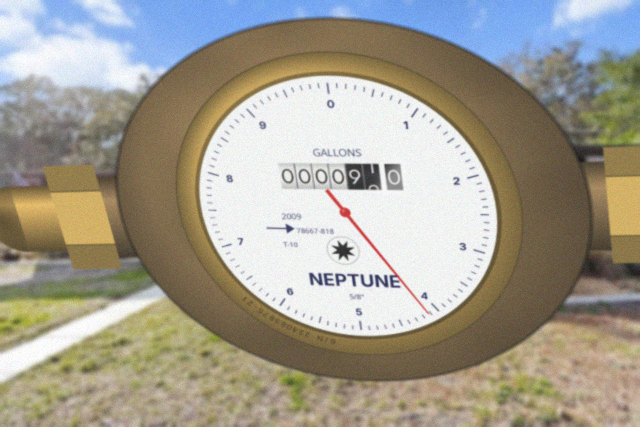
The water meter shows 914.1; gal
